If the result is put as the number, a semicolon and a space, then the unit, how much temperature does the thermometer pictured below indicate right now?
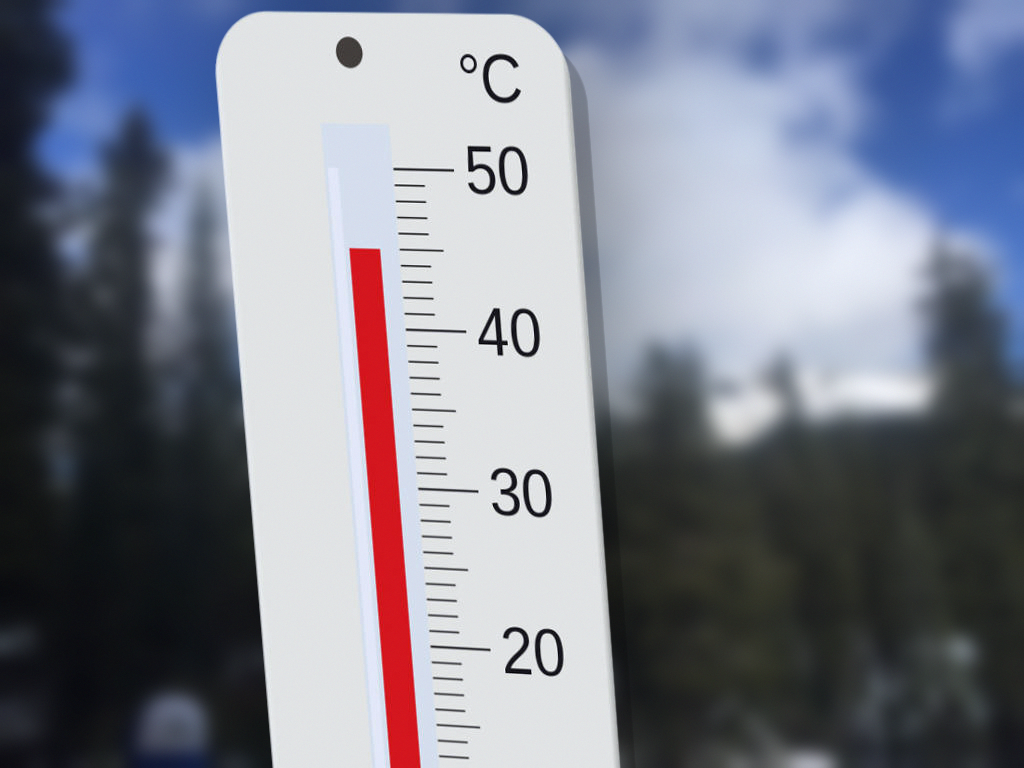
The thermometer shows 45; °C
